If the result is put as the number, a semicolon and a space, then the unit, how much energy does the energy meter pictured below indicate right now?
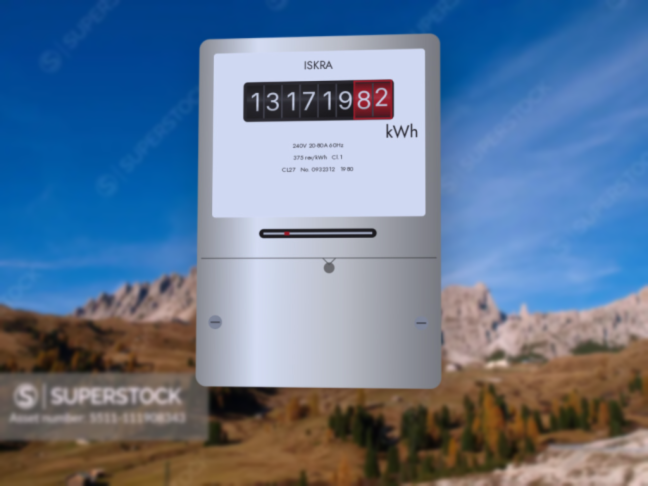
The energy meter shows 131719.82; kWh
